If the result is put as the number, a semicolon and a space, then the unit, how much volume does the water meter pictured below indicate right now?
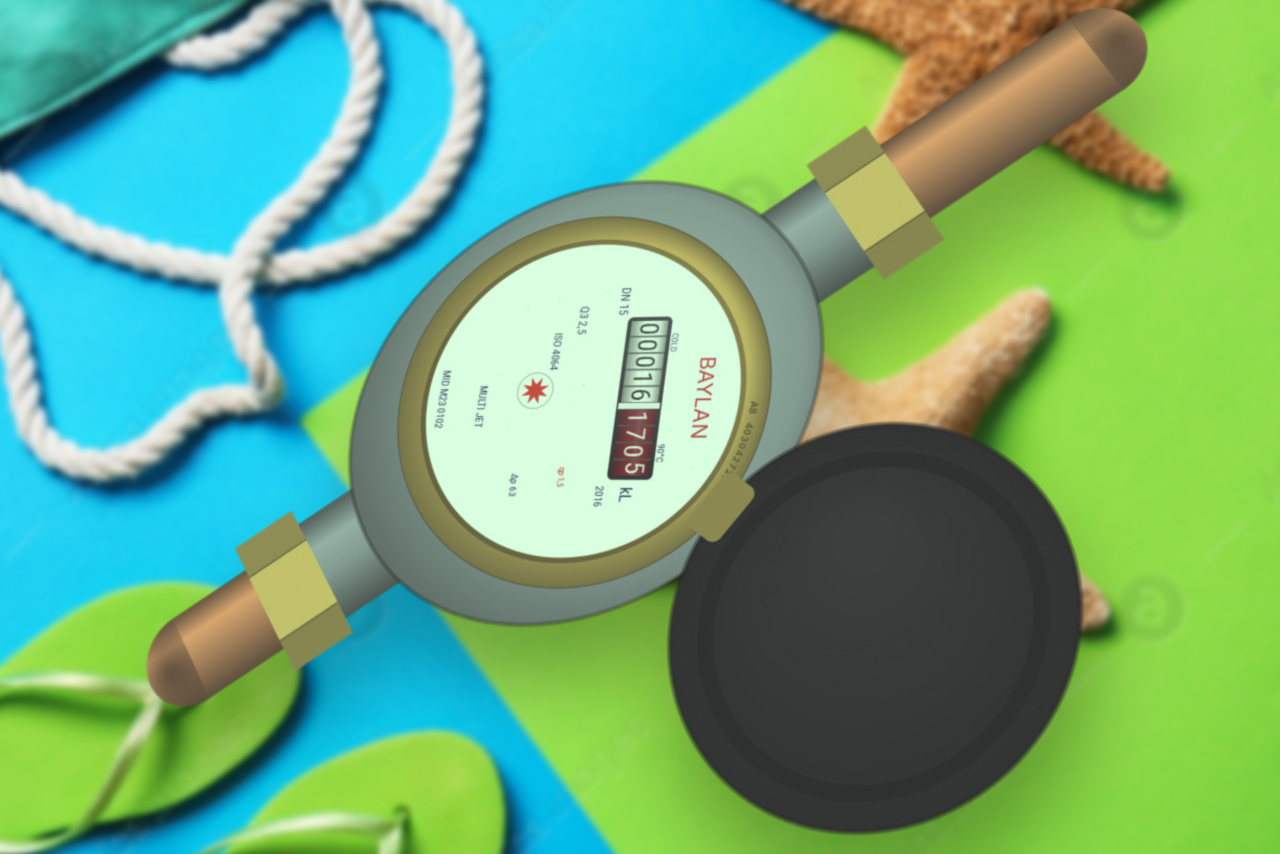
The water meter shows 16.1705; kL
